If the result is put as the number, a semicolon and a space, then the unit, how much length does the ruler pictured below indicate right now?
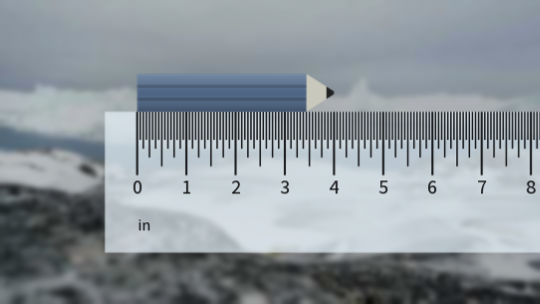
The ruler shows 4; in
